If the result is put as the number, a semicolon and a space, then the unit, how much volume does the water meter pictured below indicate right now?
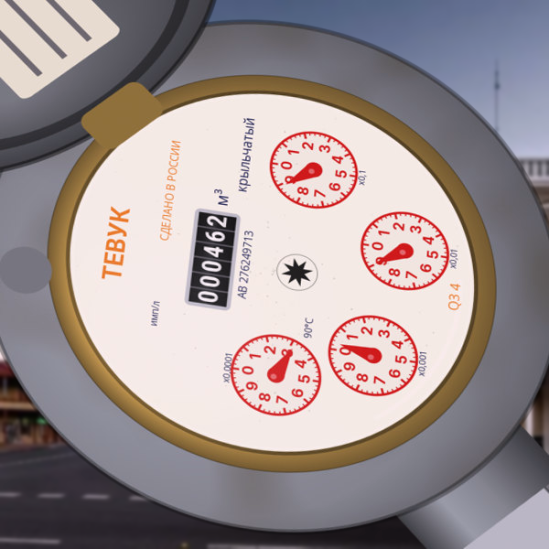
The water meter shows 462.8903; m³
